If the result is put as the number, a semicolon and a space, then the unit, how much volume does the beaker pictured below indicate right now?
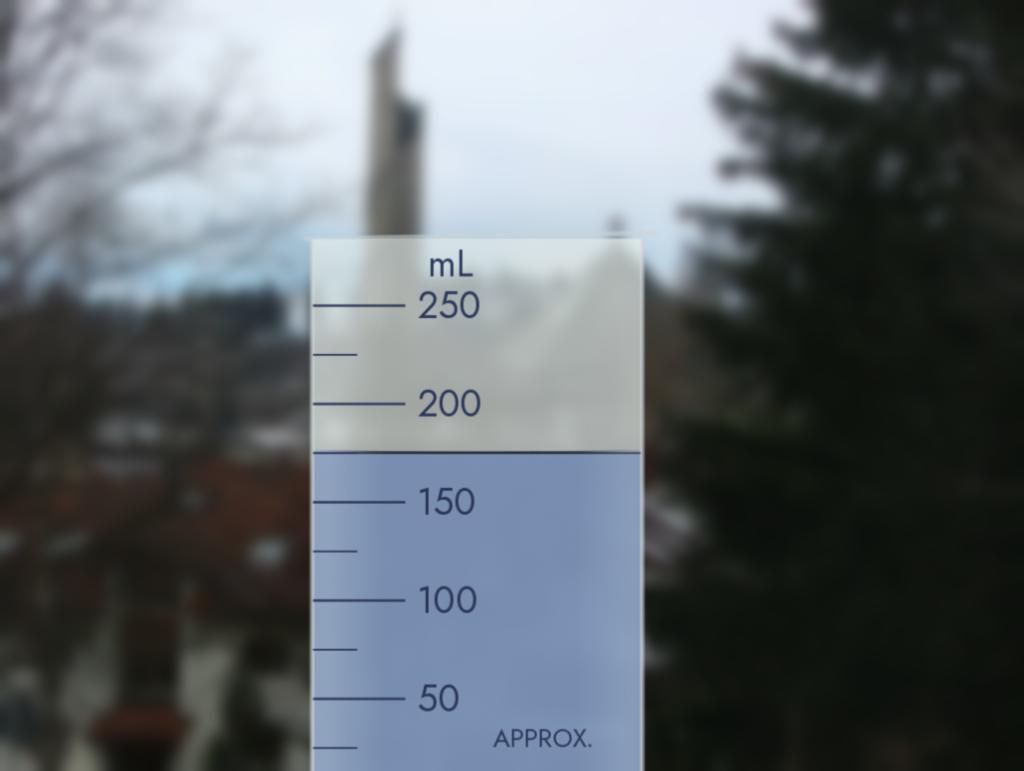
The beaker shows 175; mL
